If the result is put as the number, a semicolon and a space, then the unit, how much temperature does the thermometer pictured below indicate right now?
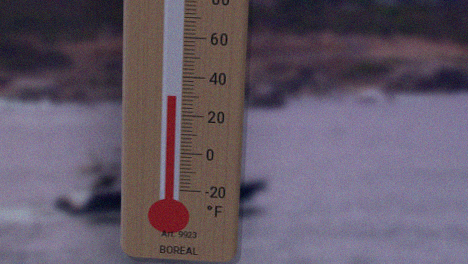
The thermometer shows 30; °F
